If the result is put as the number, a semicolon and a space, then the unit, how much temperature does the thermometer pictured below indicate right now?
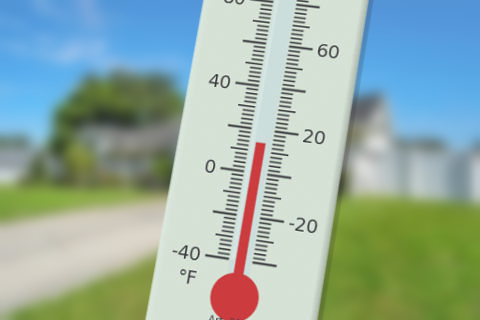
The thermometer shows 14; °F
